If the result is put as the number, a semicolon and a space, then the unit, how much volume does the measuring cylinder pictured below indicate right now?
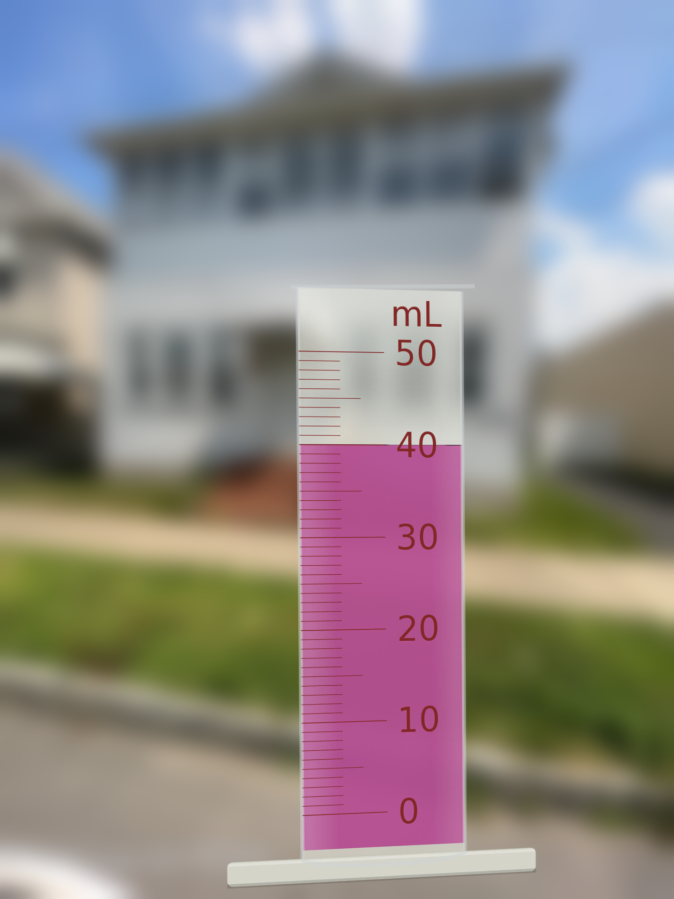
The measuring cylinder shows 40; mL
